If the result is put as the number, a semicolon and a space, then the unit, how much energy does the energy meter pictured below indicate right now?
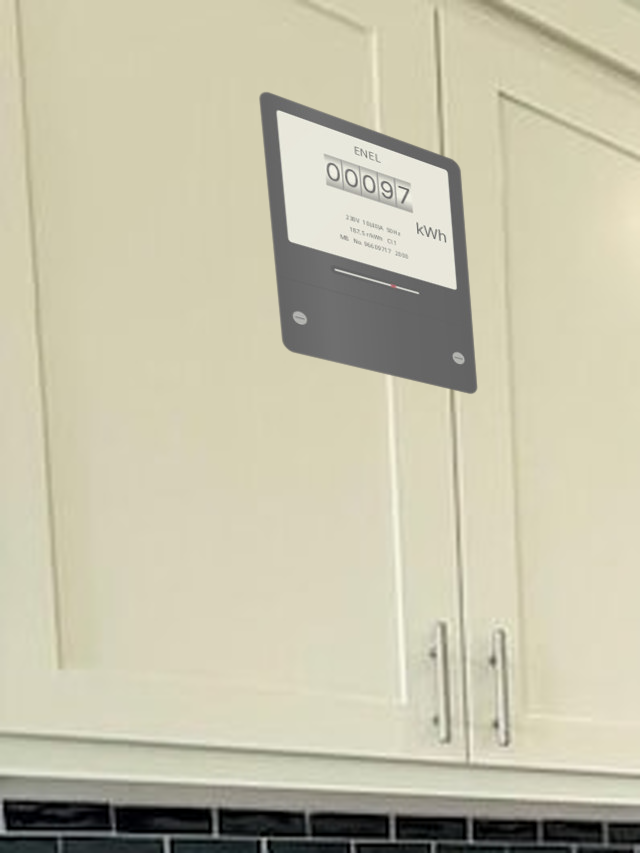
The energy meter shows 97; kWh
